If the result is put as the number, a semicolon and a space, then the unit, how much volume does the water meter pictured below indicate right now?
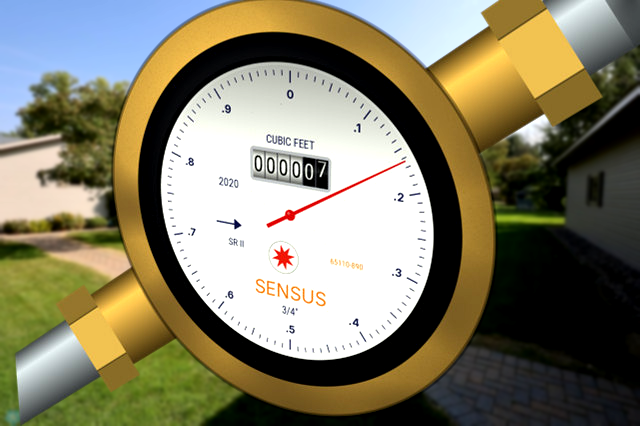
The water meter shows 7.16; ft³
